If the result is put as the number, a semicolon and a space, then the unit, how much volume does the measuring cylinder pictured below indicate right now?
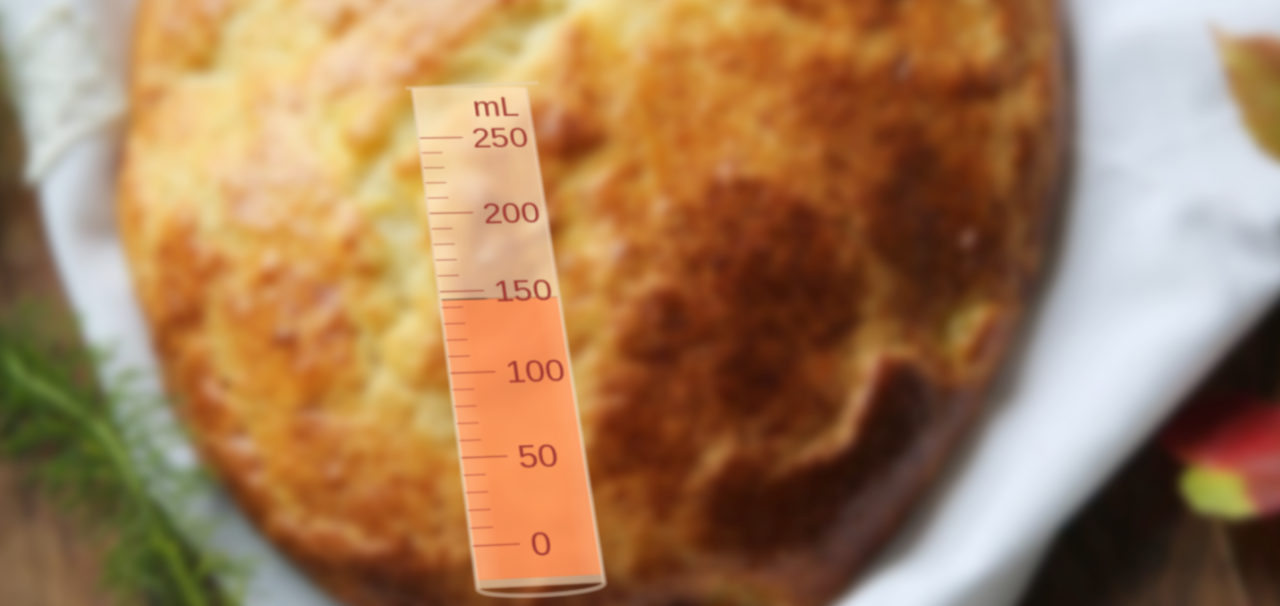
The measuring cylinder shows 145; mL
